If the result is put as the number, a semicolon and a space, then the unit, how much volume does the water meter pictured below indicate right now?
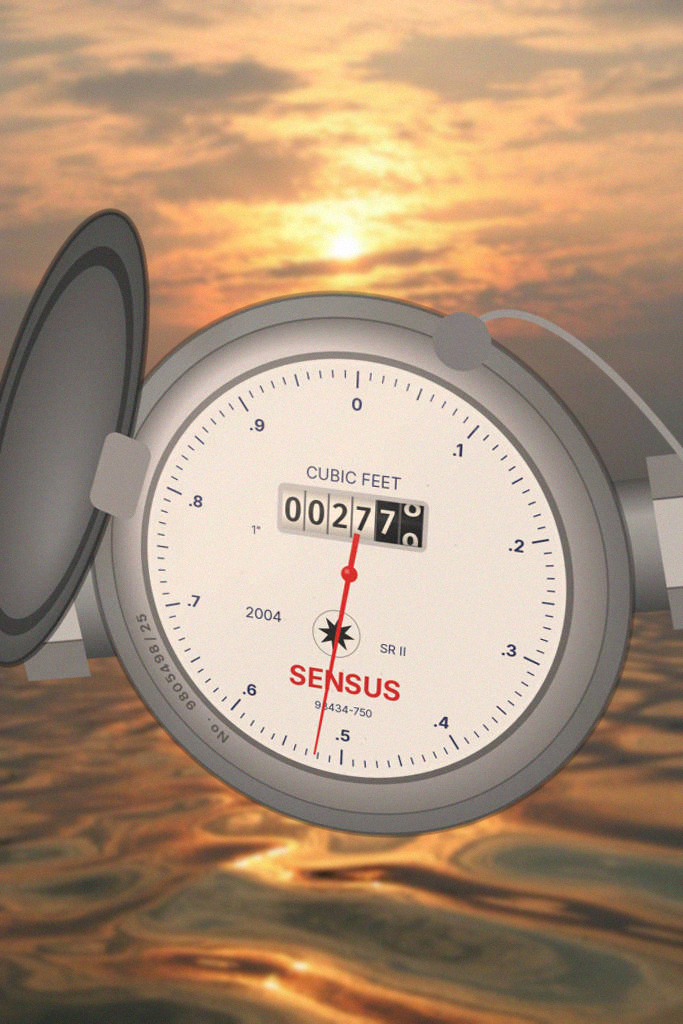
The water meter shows 2778.52; ft³
